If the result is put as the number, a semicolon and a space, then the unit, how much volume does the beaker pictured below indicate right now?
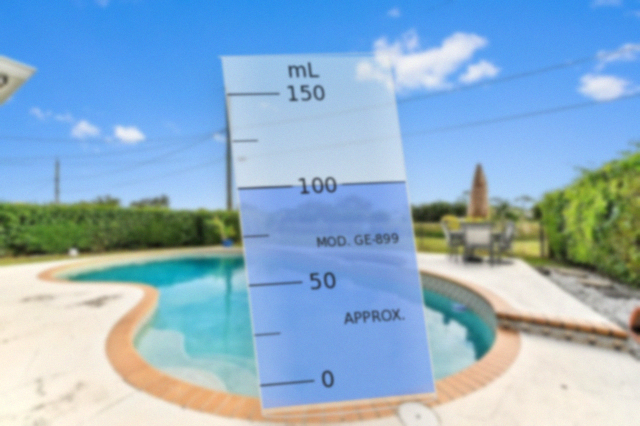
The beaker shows 100; mL
